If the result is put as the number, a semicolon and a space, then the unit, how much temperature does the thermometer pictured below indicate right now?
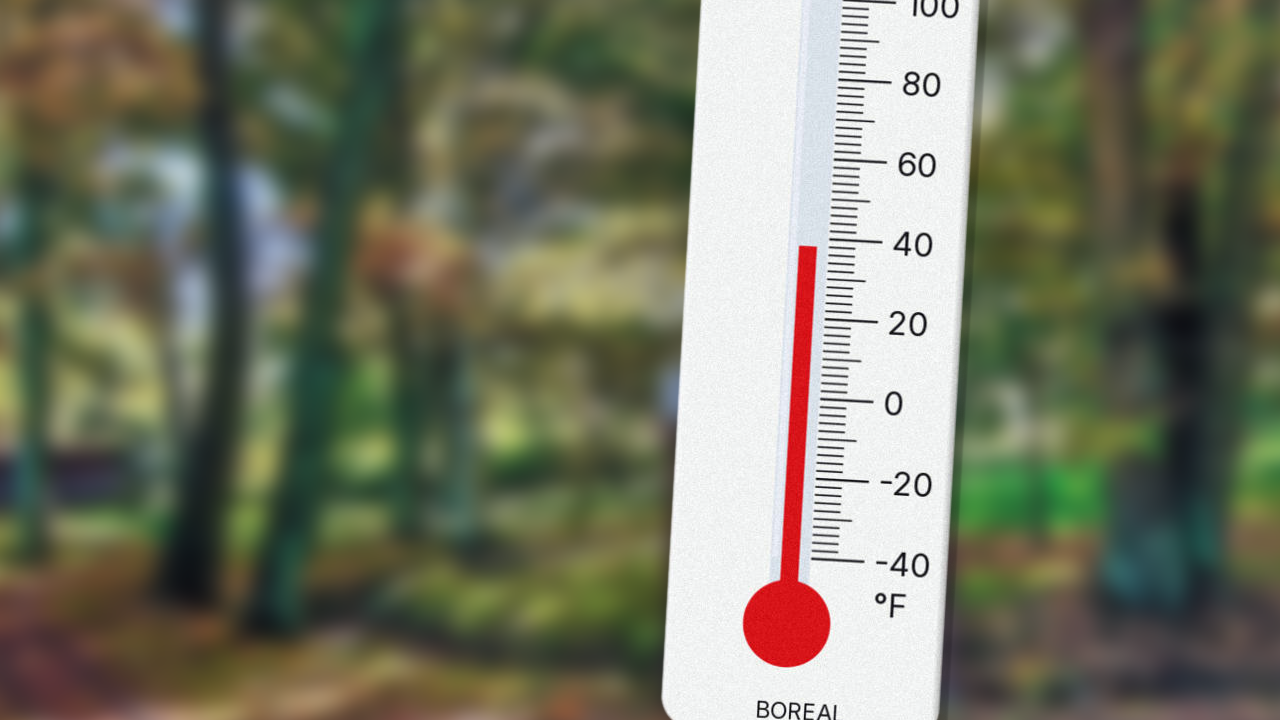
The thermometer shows 38; °F
